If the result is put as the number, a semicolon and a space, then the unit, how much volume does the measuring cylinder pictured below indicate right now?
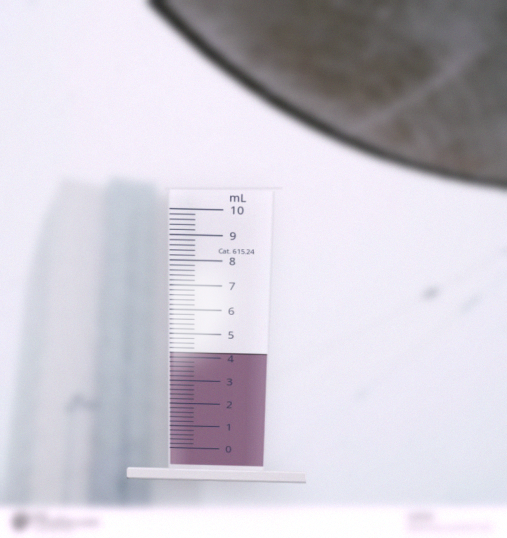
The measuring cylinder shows 4.2; mL
